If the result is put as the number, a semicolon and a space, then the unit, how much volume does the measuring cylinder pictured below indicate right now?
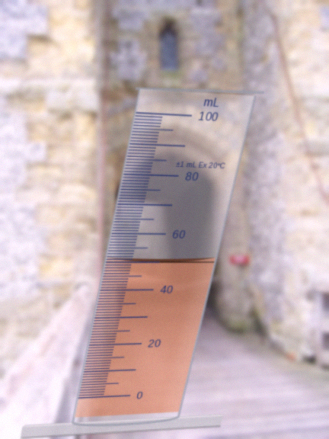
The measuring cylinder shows 50; mL
